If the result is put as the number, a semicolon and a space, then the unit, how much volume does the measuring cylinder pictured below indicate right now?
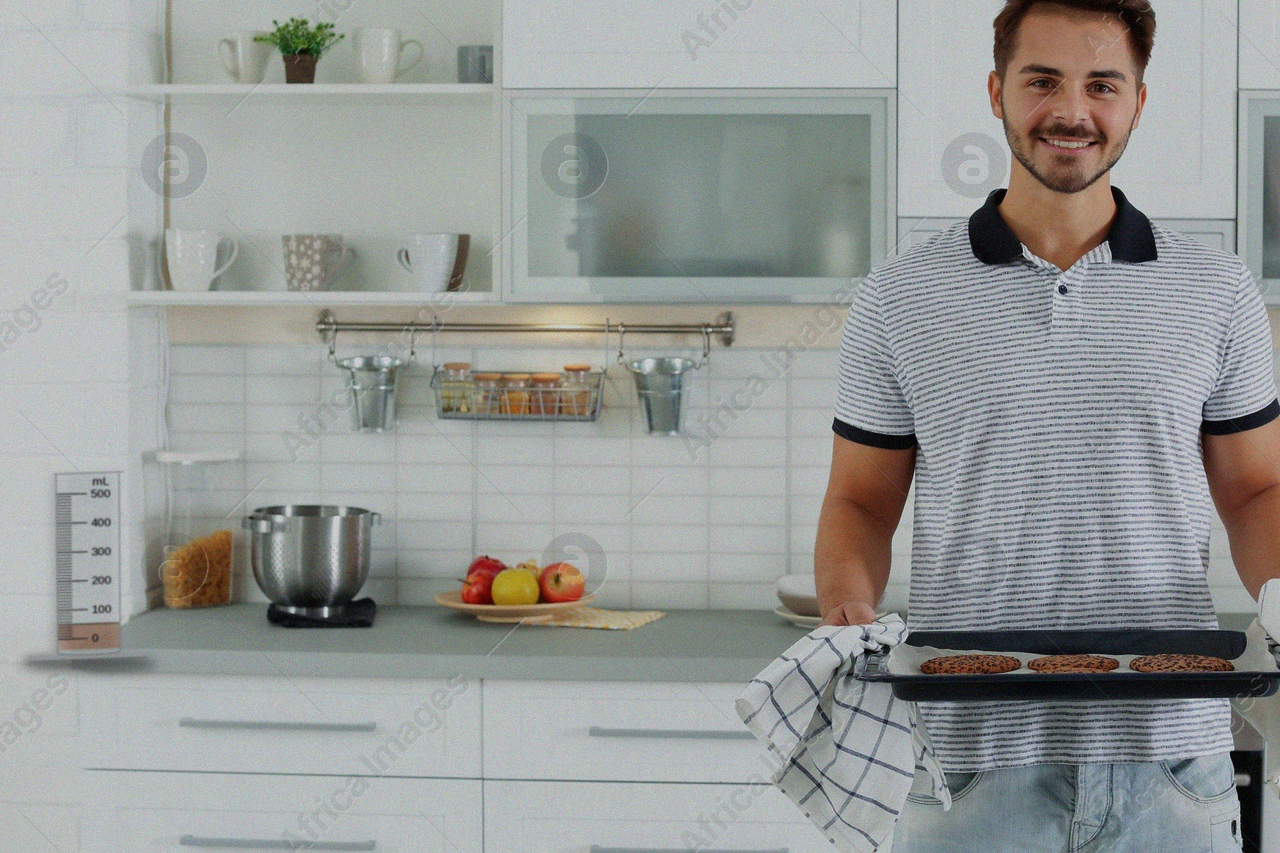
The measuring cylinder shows 50; mL
